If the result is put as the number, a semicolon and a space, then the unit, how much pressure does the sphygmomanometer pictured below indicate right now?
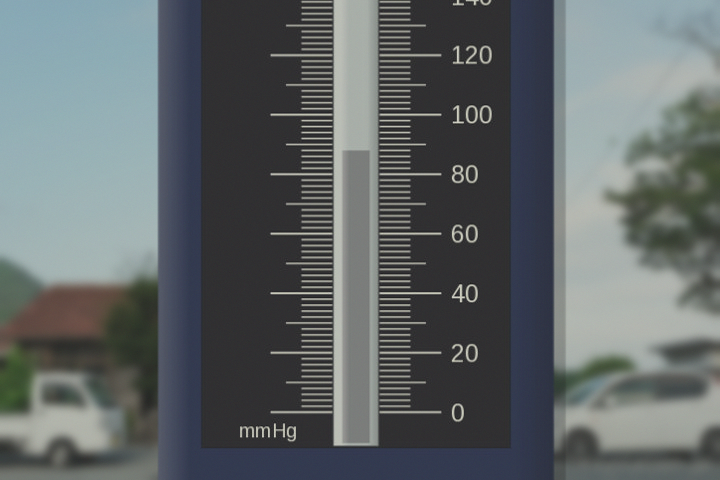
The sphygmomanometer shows 88; mmHg
